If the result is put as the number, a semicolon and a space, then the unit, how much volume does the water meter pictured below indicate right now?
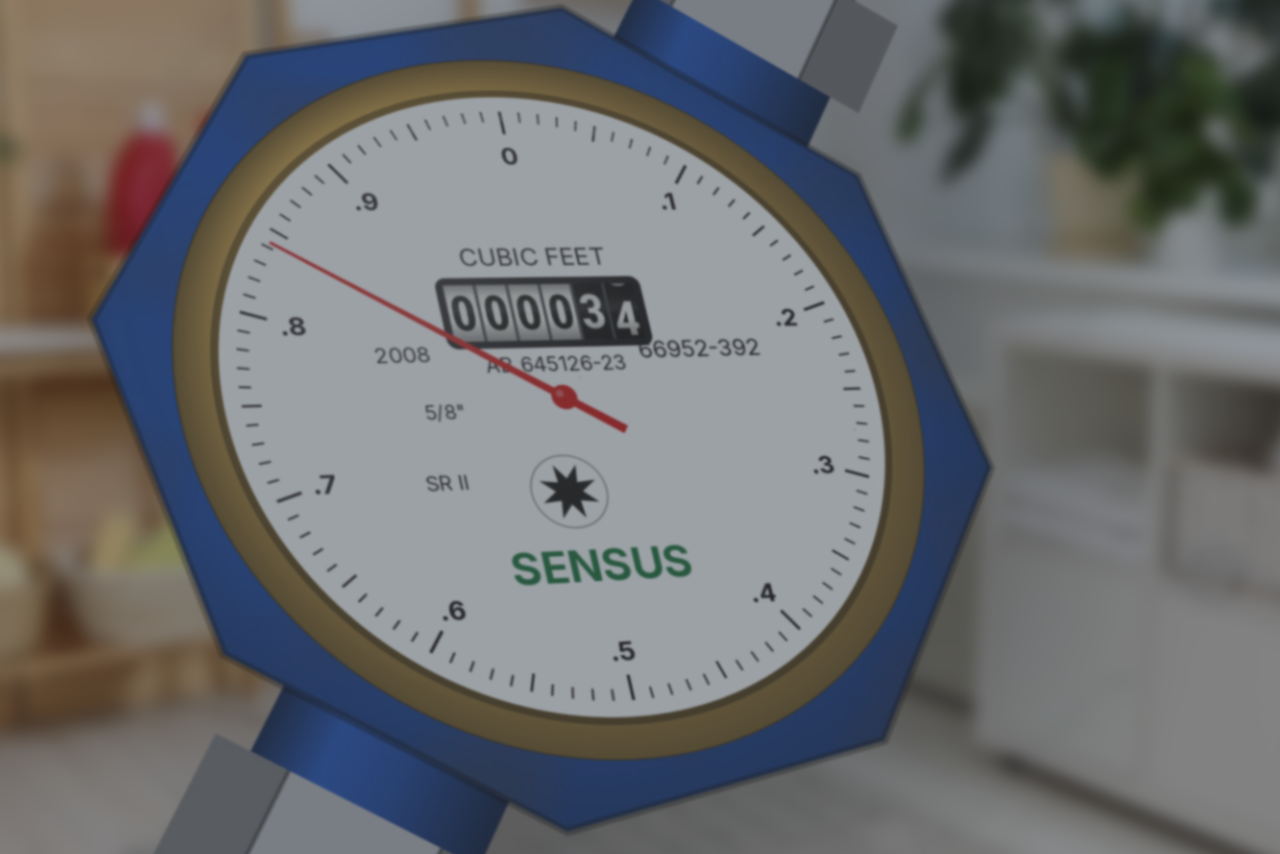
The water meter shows 33.84; ft³
